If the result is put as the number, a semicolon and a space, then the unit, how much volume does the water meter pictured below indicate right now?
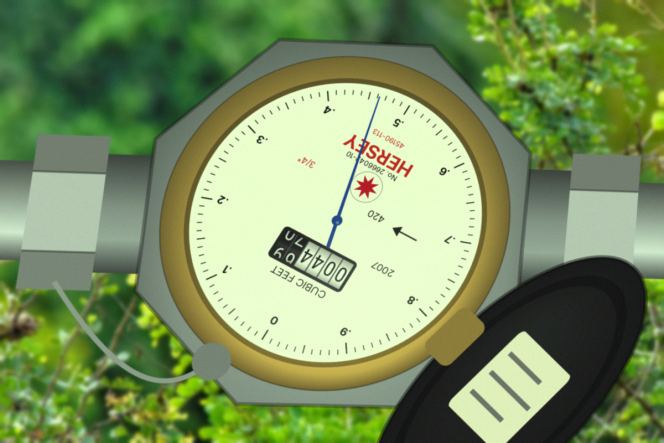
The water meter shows 4469.46; ft³
